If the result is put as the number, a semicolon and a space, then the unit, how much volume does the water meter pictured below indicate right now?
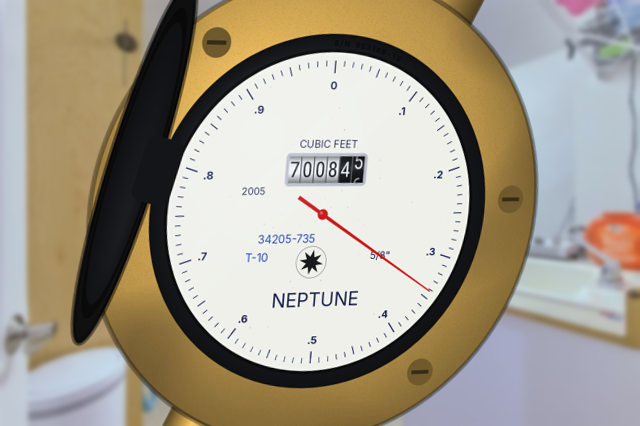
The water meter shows 700845.34; ft³
